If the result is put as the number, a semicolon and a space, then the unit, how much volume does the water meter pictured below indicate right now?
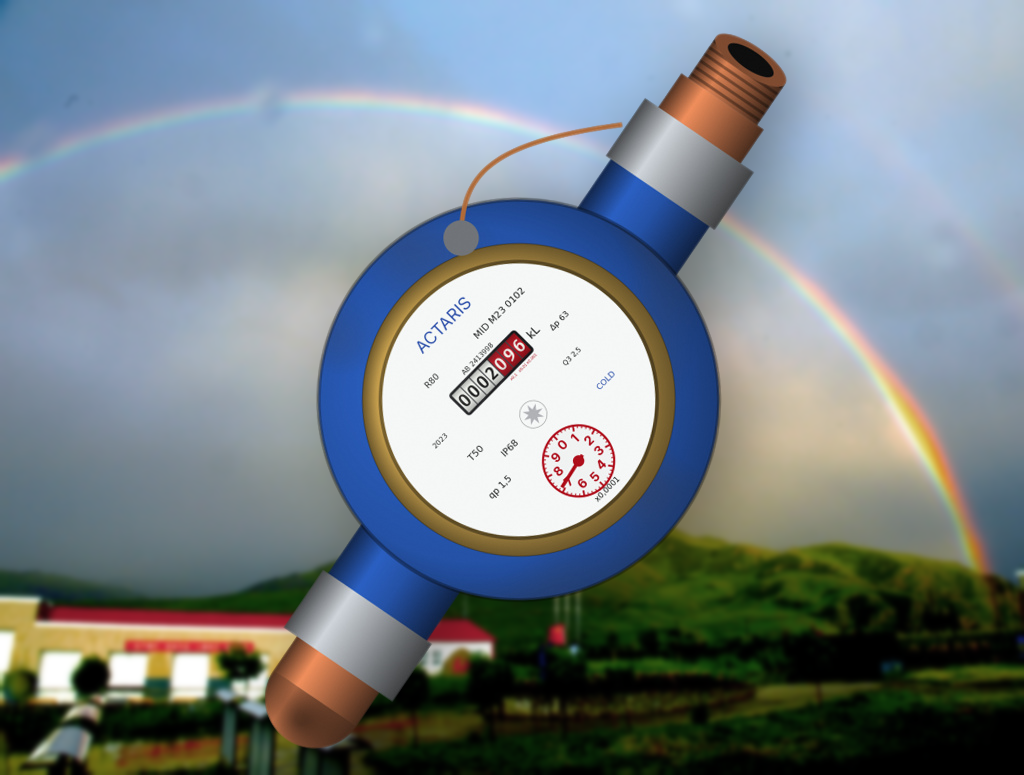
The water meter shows 2.0967; kL
